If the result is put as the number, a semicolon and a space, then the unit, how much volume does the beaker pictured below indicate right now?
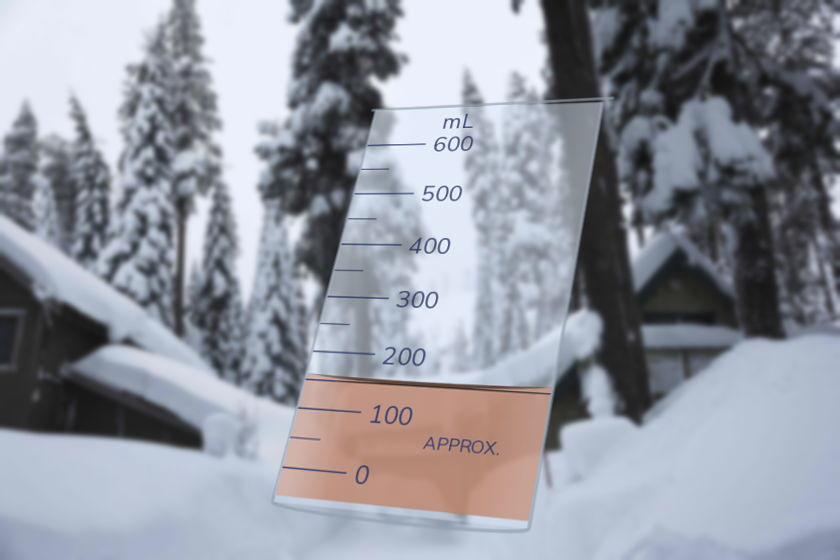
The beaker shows 150; mL
